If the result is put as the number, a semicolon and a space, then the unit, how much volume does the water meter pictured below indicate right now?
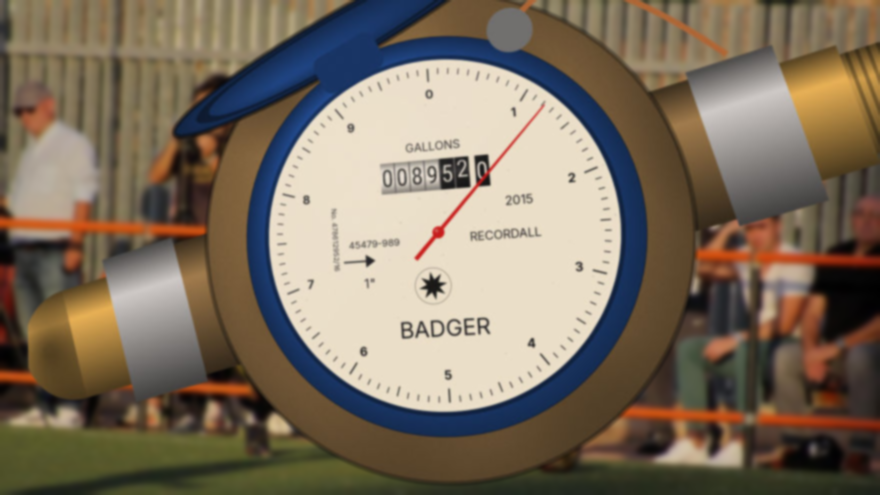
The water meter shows 89521.2; gal
